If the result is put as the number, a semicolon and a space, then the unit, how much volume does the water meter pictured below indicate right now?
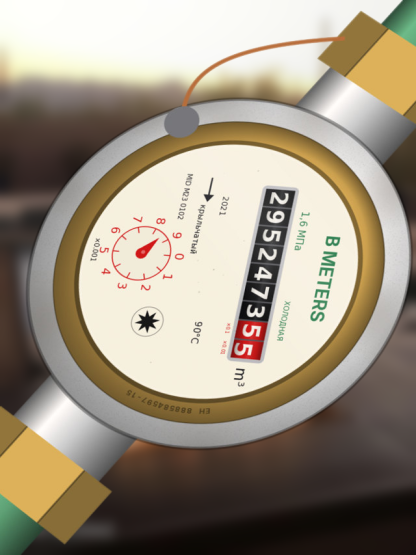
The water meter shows 2952473.548; m³
